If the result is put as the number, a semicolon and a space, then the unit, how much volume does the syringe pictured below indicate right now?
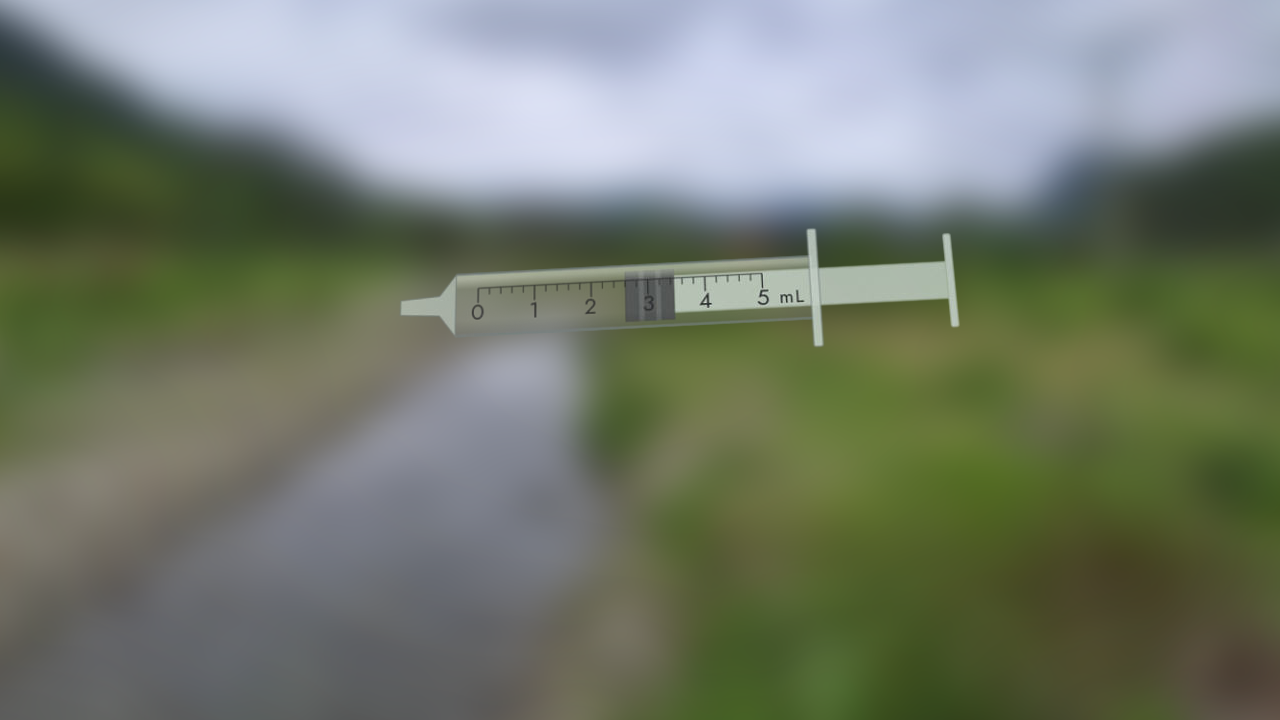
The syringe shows 2.6; mL
